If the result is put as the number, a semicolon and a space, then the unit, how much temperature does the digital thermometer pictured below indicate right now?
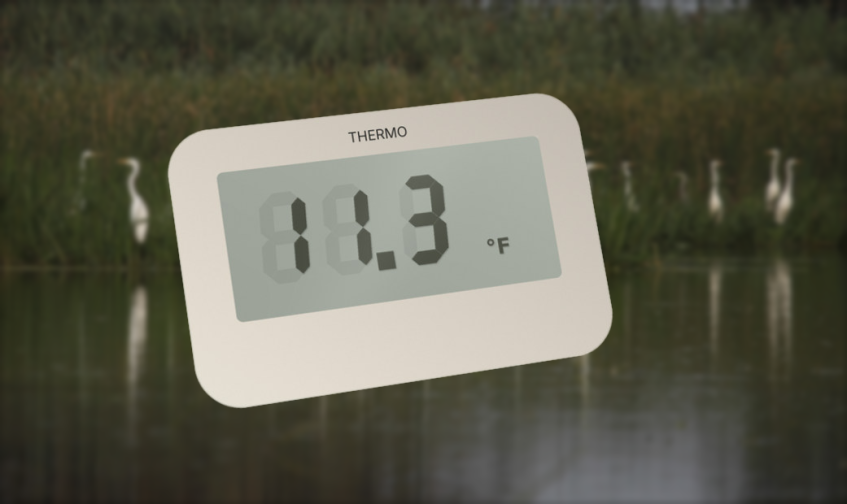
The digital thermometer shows 11.3; °F
